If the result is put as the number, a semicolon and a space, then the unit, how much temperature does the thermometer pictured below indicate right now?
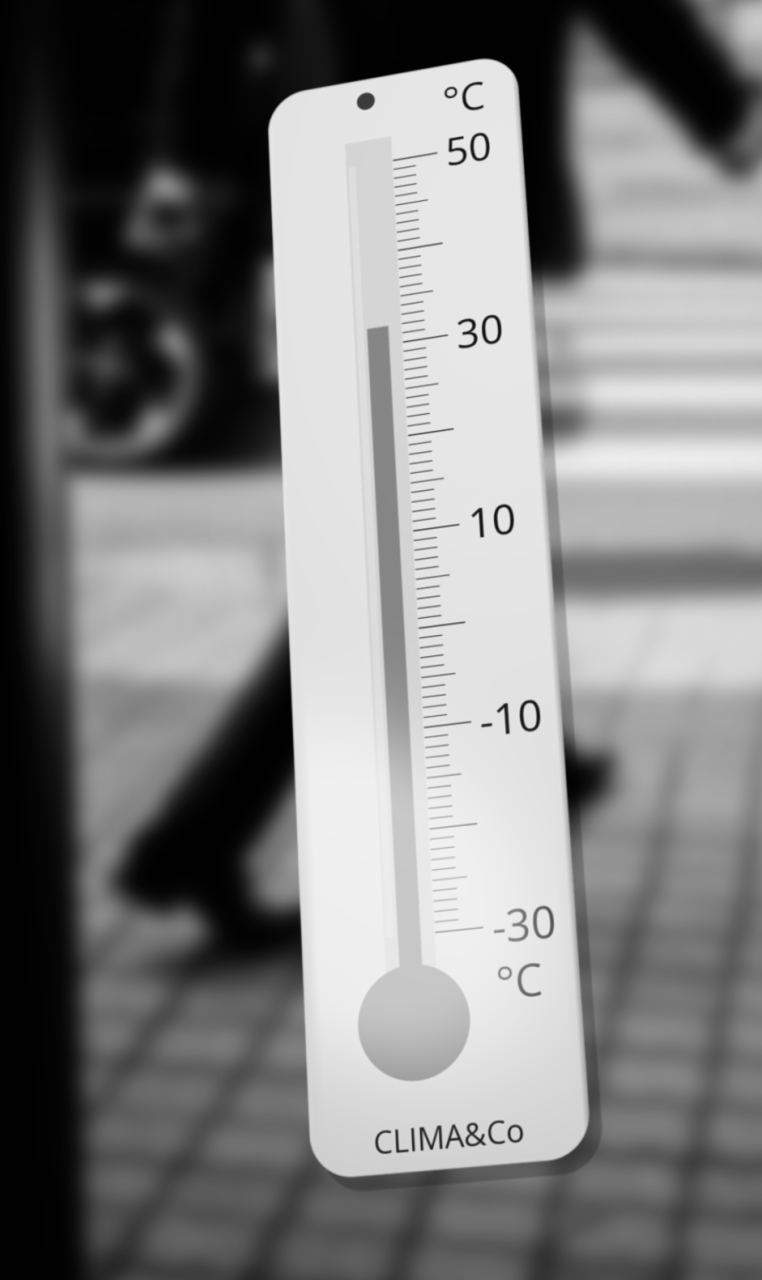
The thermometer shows 32; °C
